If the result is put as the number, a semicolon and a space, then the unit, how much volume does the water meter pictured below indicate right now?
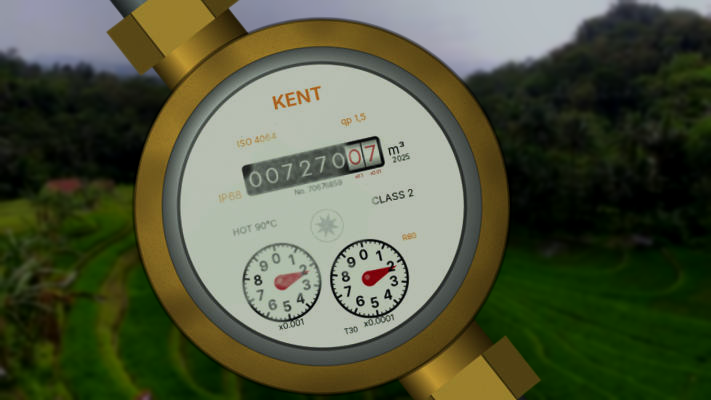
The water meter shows 7270.0722; m³
